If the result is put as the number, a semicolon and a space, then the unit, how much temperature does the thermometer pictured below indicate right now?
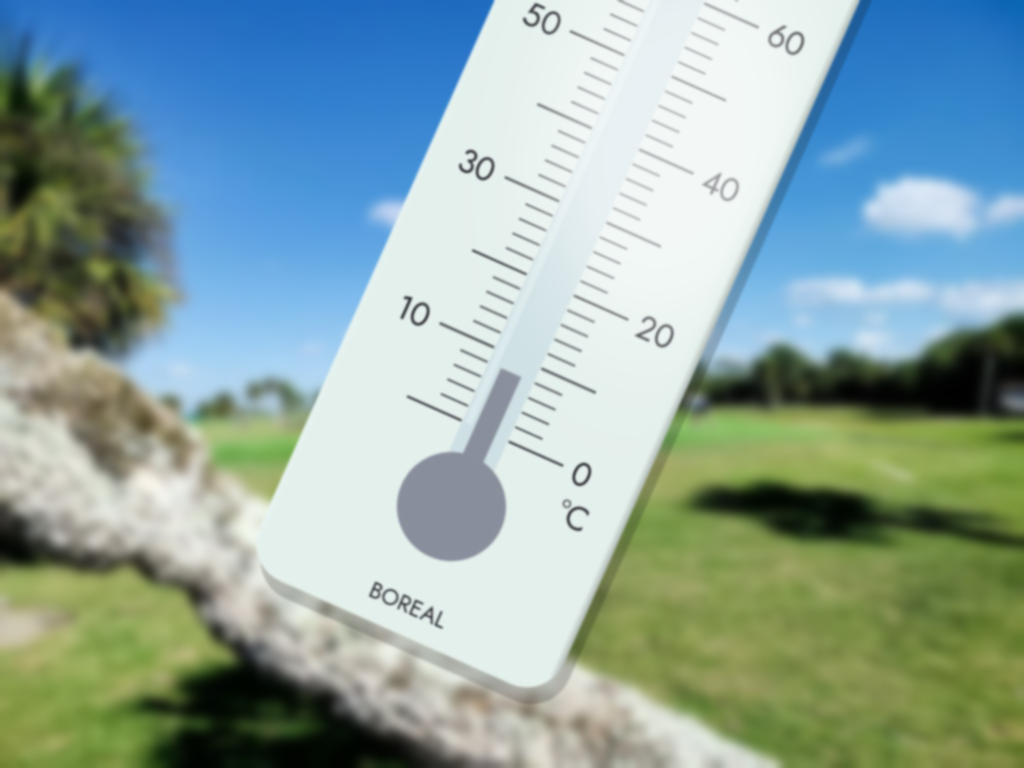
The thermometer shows 8; °C
